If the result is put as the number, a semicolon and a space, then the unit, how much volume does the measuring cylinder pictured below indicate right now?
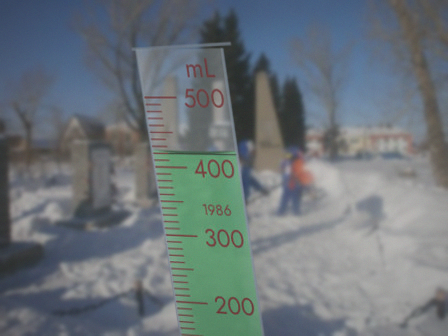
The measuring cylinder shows 420; mL
